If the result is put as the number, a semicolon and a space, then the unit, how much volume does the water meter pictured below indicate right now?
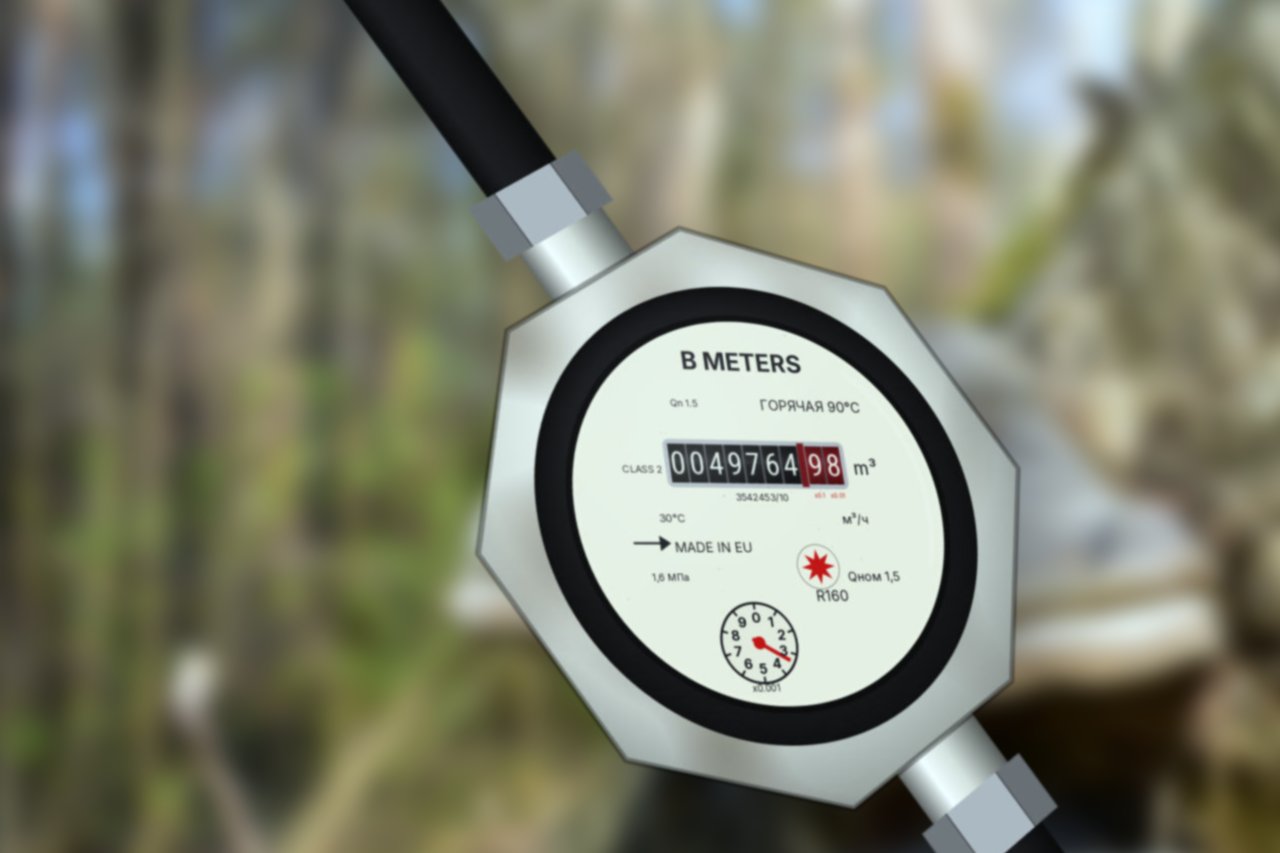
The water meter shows 49764.983; m³
